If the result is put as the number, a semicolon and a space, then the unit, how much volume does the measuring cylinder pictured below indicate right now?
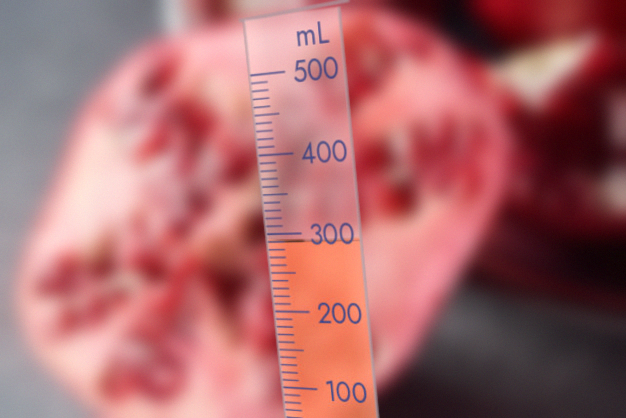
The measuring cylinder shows 290; mL
